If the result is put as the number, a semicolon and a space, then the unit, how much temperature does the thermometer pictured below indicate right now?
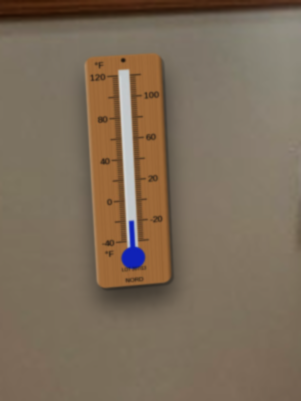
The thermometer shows -20; °F
